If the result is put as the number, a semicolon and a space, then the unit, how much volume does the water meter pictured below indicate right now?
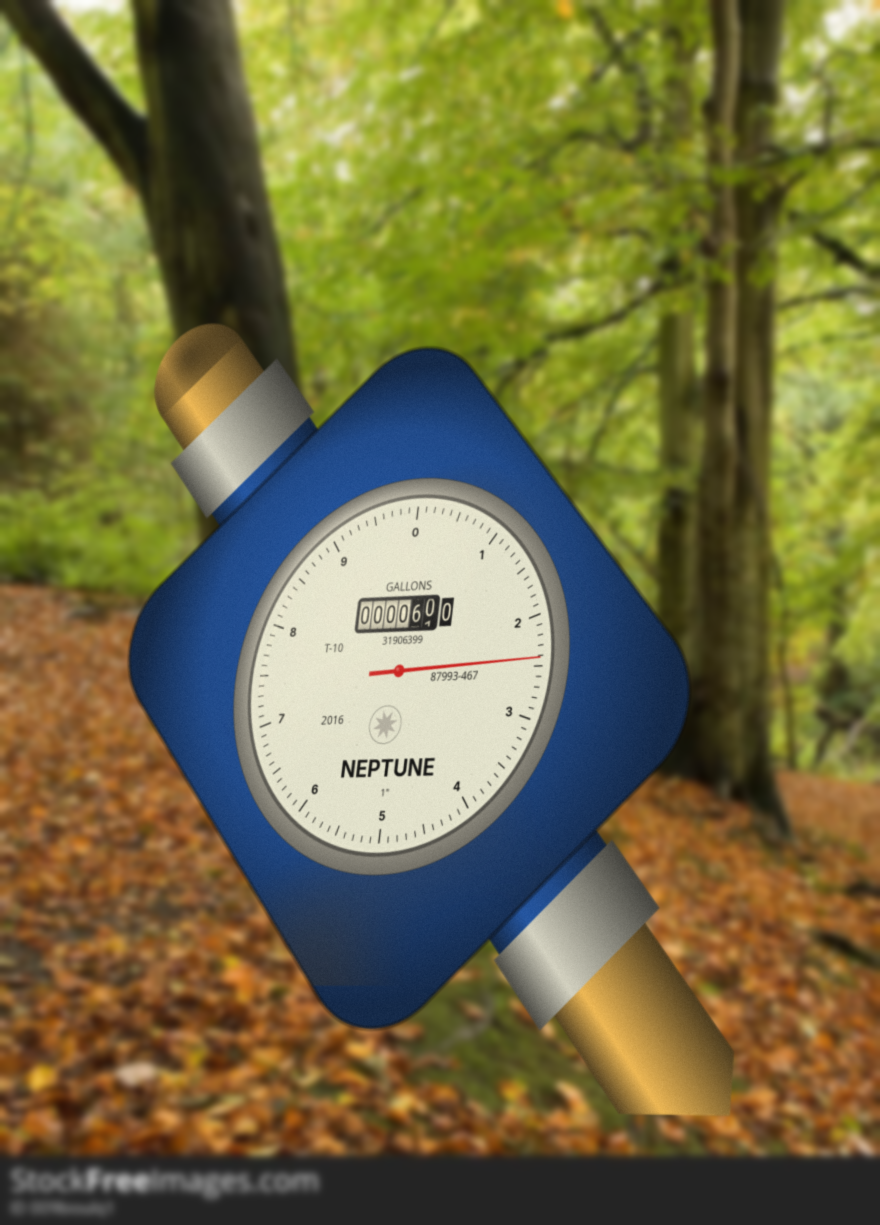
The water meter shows 602.4; gal
